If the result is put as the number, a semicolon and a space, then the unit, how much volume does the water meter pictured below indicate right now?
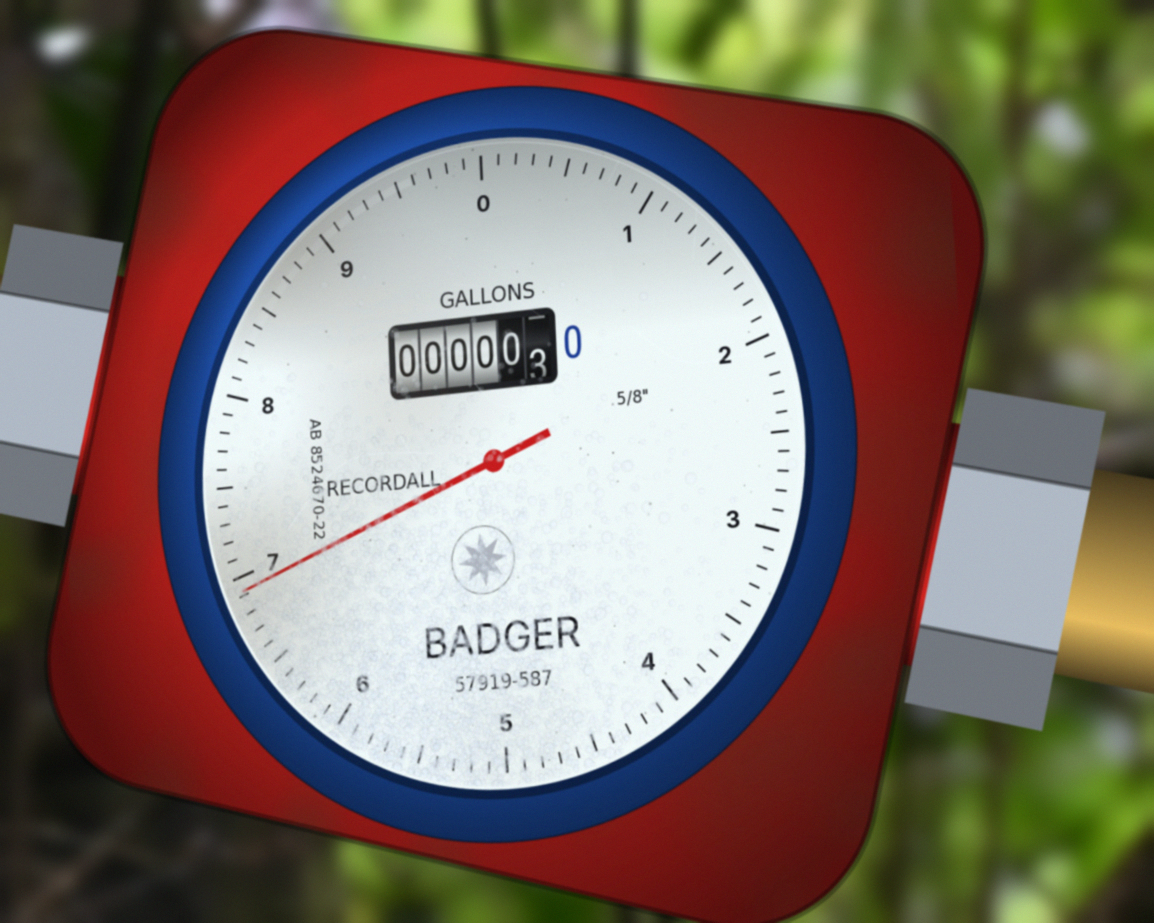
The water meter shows 26.9; gal
